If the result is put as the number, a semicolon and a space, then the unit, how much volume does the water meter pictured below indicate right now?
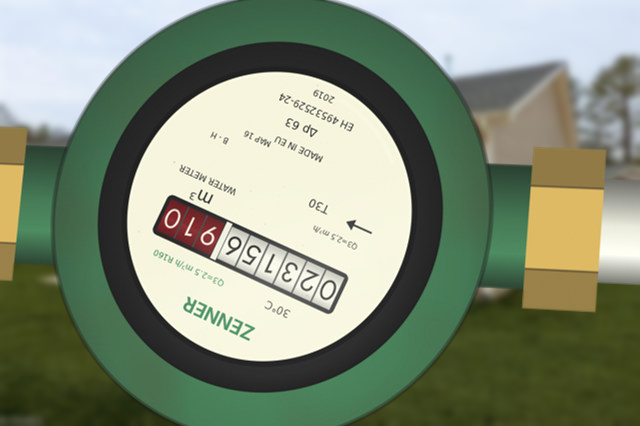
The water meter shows 23156.910; m³
